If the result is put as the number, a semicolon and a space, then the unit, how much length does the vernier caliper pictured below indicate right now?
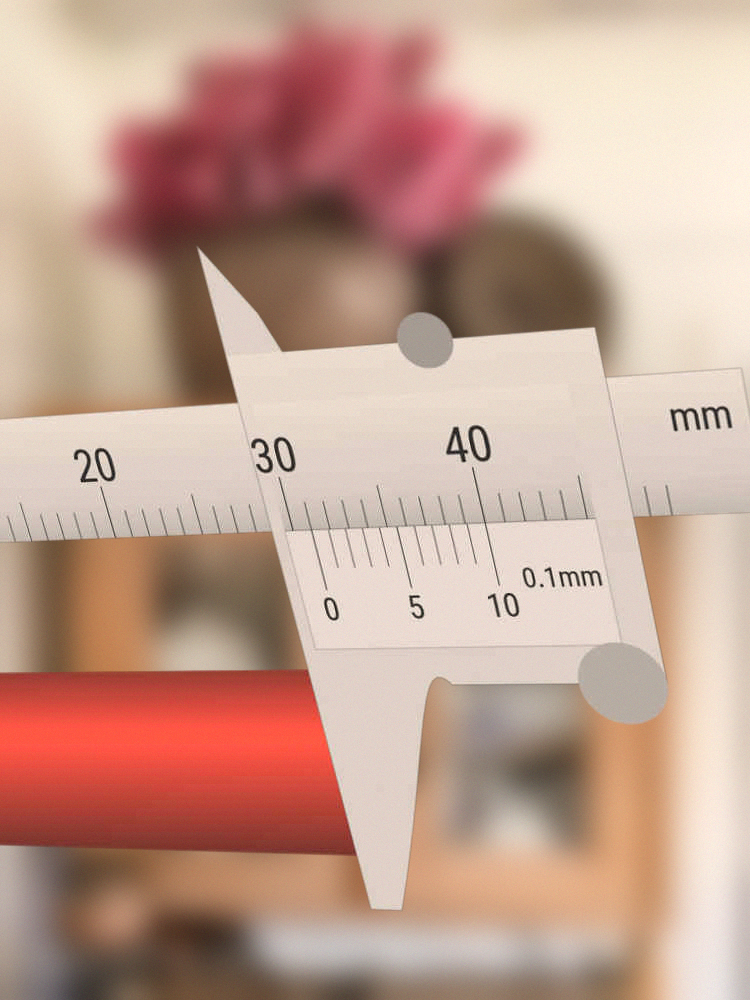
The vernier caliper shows 31.0; mm
